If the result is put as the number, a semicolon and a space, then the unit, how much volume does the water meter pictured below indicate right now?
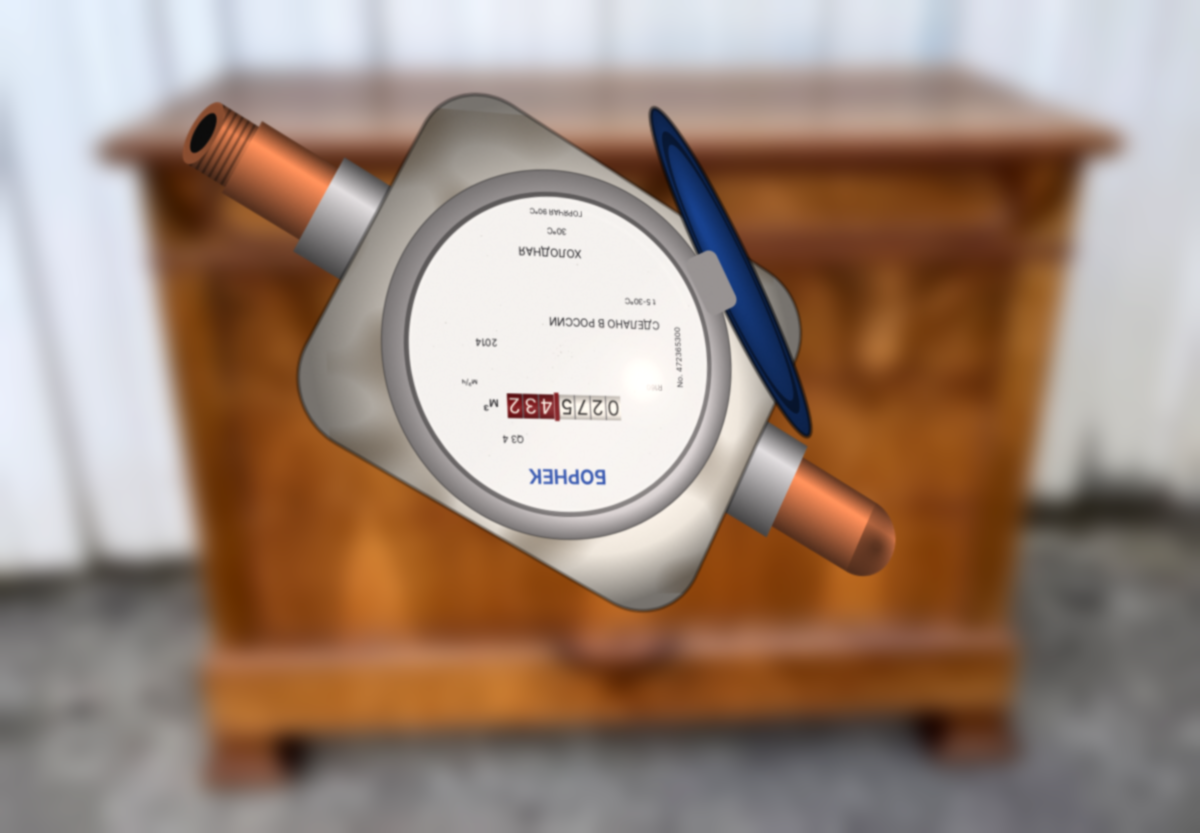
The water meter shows 275.432; m³
